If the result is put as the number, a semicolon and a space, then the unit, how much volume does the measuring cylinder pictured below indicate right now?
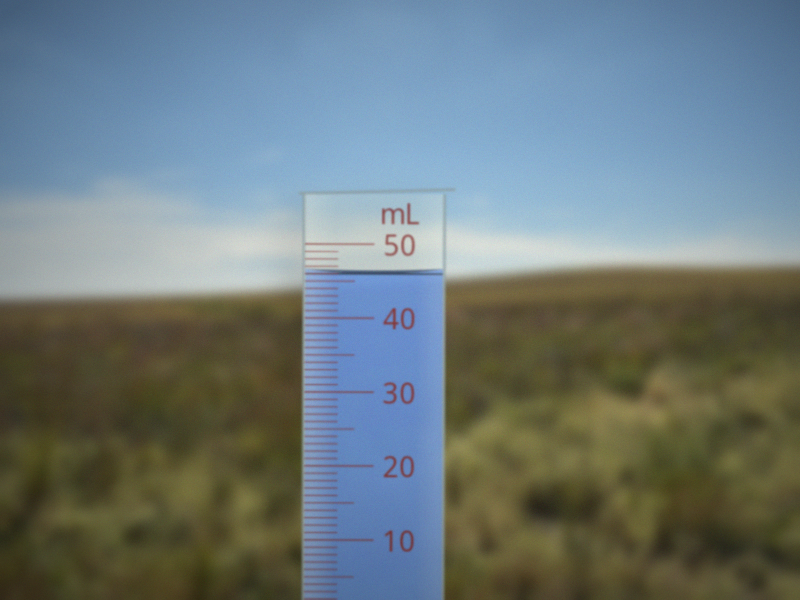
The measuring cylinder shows 46; mL
